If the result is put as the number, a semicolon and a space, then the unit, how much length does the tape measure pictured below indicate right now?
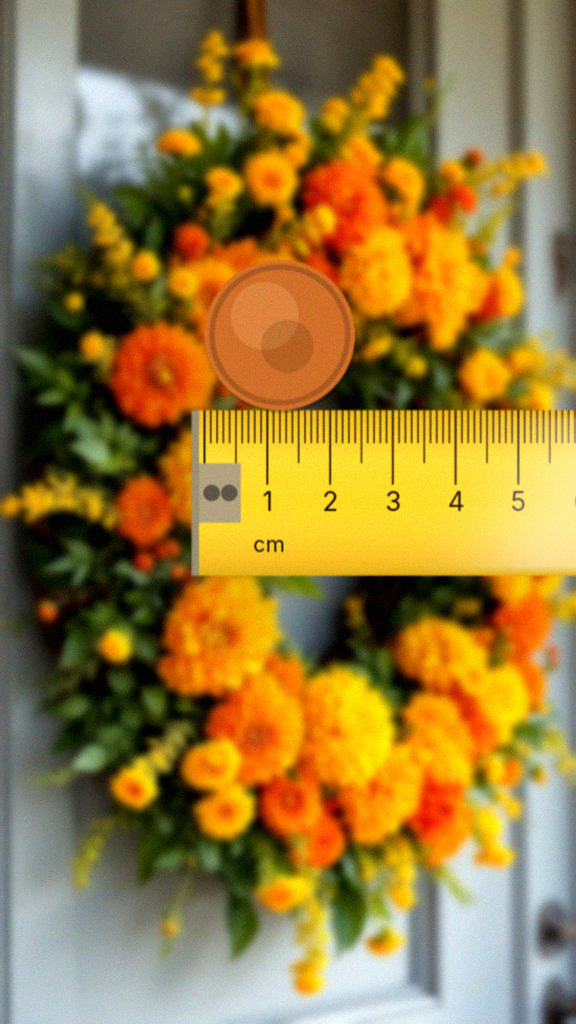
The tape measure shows 2.4; cm
